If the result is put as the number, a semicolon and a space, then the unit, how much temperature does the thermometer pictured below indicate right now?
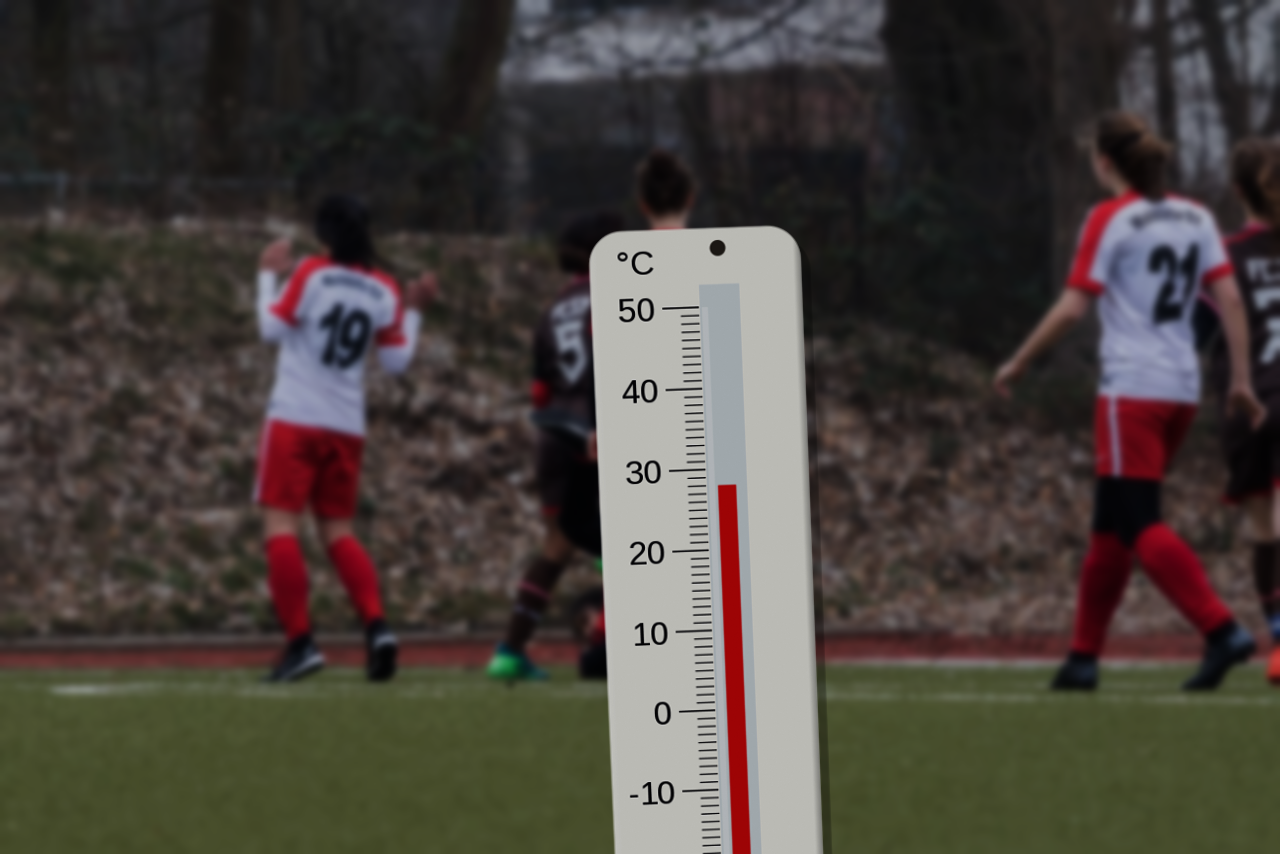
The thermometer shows 28; °C
